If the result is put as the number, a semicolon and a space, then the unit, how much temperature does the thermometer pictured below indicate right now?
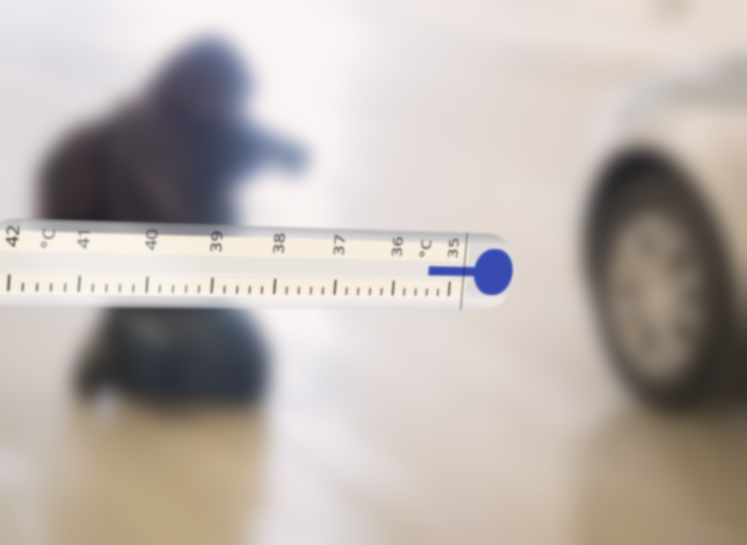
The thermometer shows 35.4; °C
